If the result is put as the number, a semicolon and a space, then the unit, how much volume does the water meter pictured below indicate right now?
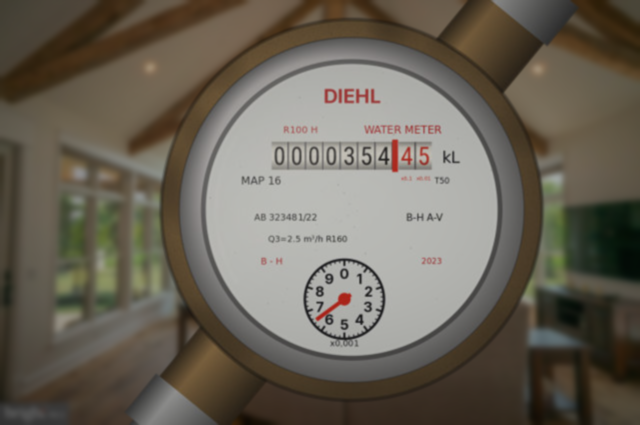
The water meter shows 354.456; kL
